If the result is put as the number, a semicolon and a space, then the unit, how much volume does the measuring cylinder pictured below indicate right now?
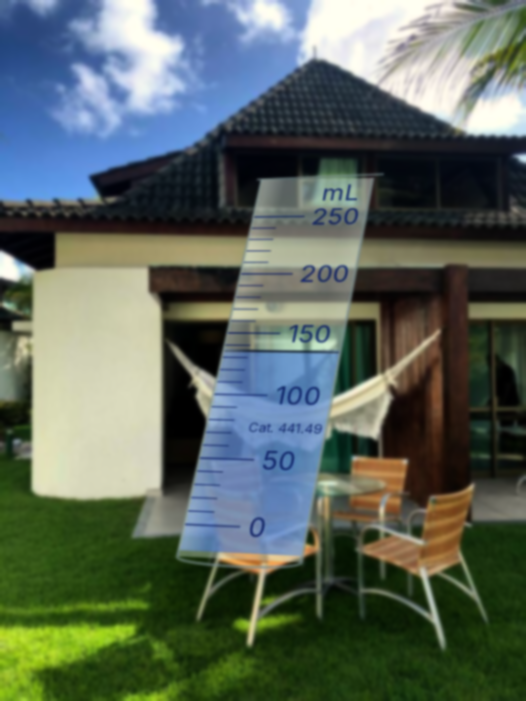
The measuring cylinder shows 135; mL
